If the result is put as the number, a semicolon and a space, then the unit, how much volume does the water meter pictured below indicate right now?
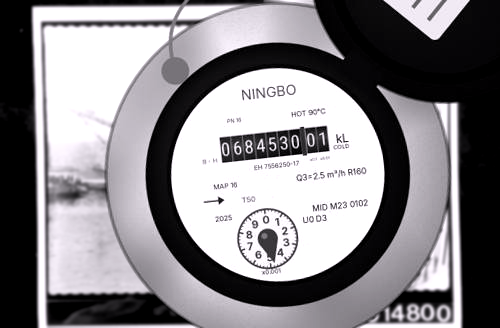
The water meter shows 684530.014; kL
